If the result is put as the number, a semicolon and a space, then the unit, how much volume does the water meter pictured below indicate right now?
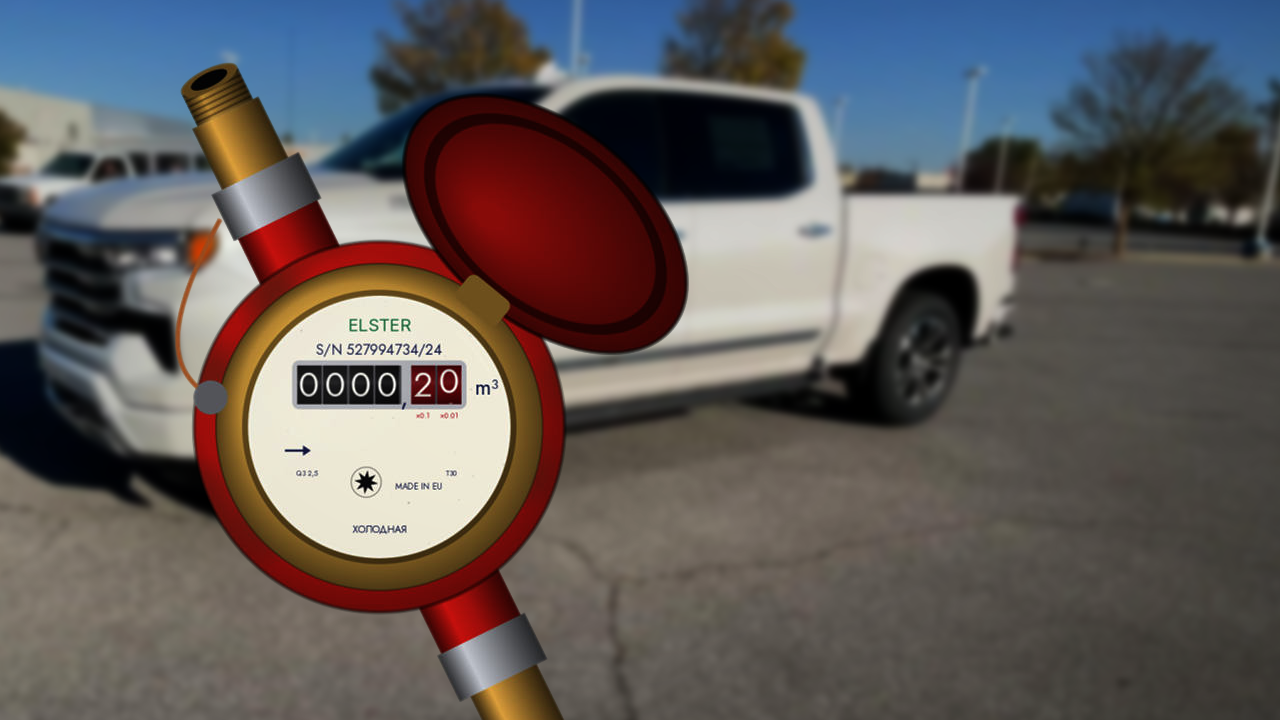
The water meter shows 0.20; m³
